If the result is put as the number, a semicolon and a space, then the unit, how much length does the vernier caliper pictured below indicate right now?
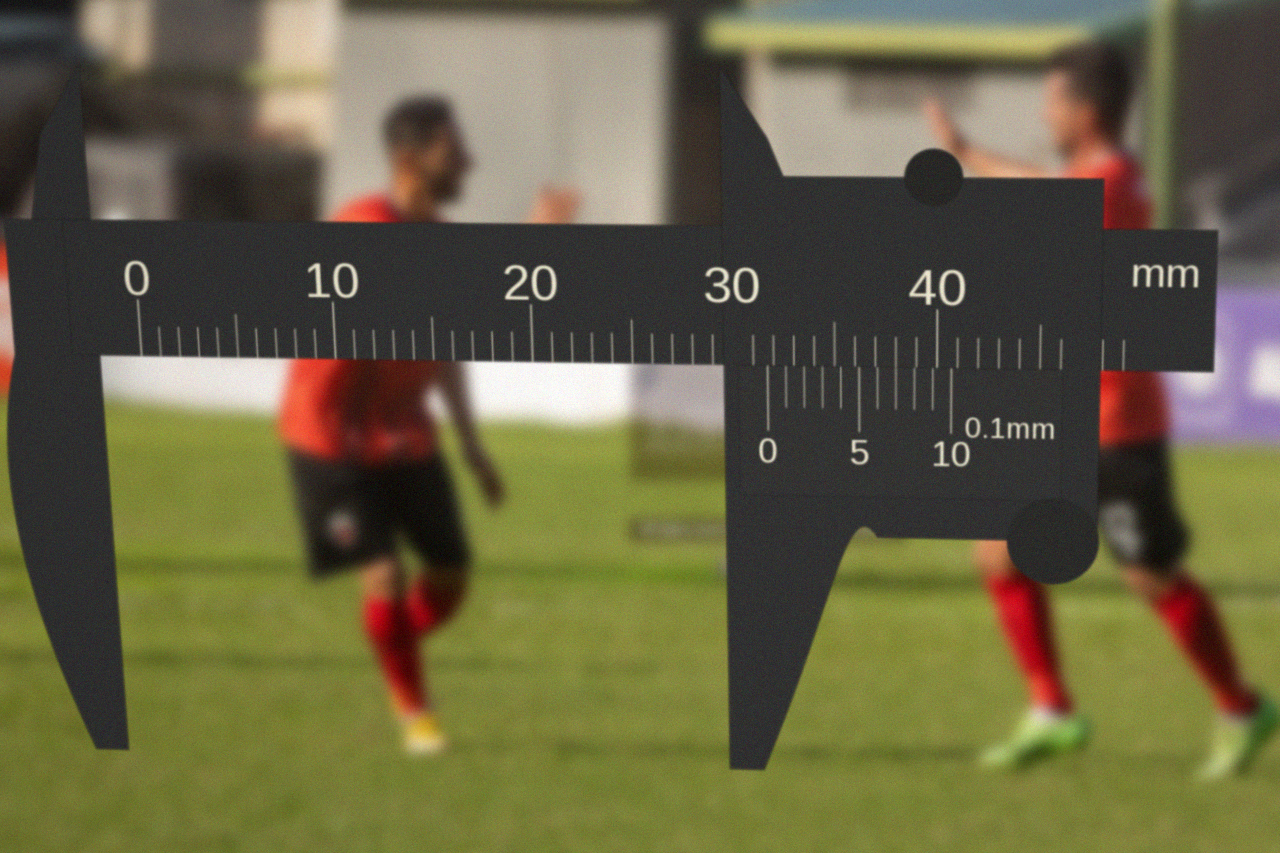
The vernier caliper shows 31.7; mm
